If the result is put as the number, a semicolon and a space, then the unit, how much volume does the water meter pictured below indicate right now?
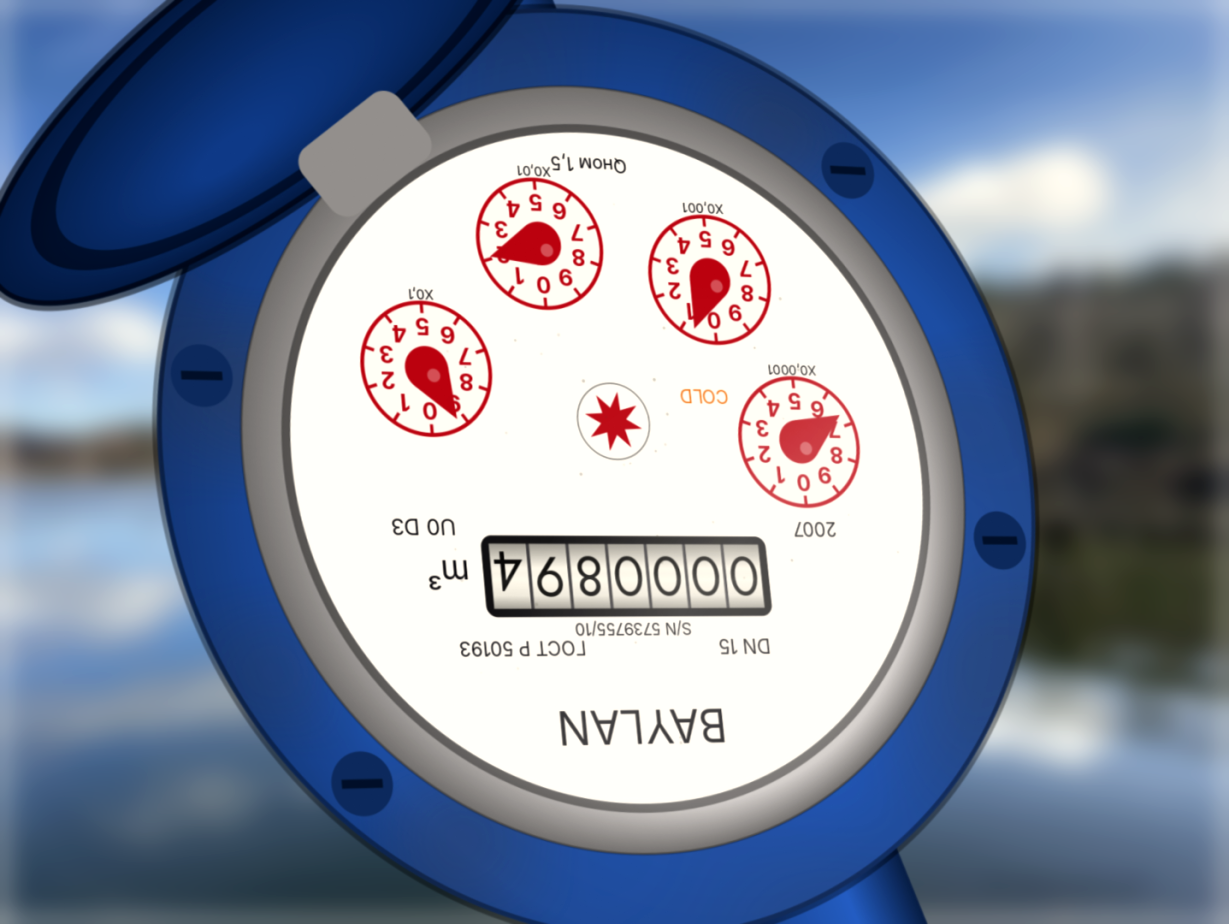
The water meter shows 893.9206; m³
